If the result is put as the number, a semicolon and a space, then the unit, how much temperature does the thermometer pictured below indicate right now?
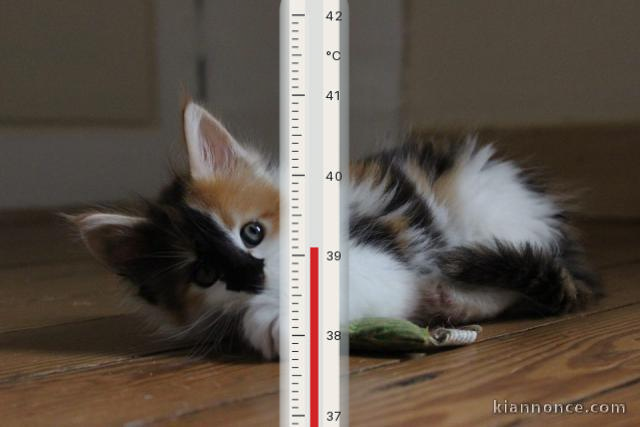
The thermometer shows 39.1; °C
